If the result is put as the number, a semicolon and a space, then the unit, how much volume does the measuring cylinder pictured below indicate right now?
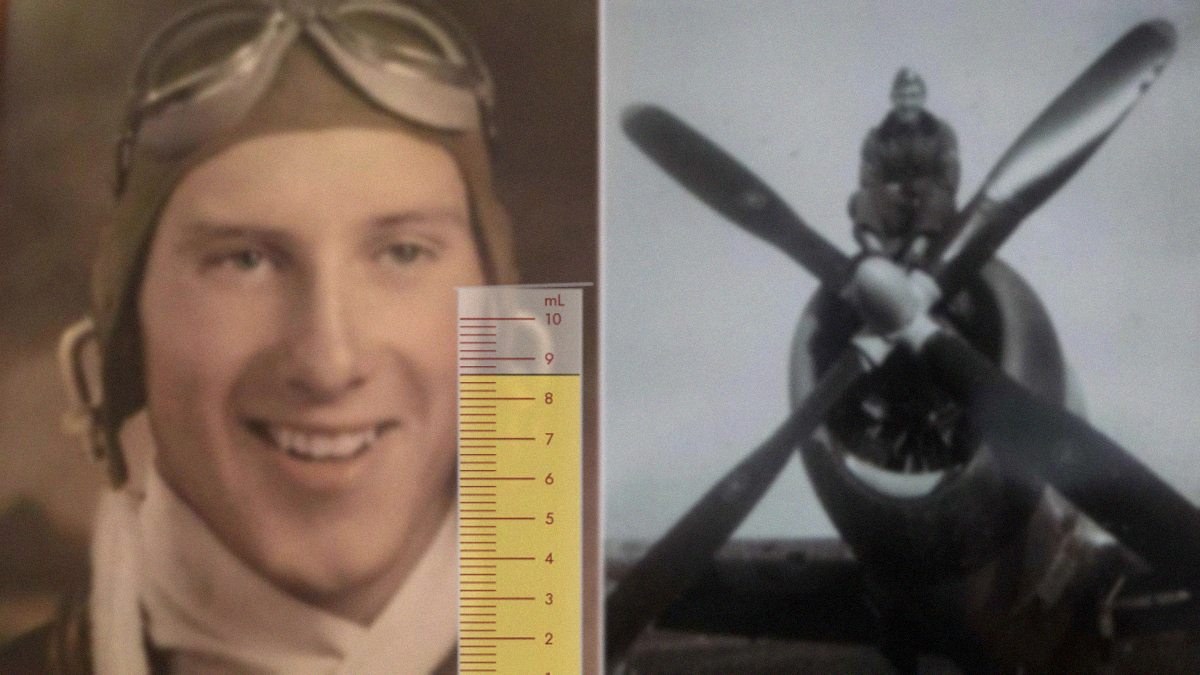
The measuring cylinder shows 8.6; mL
